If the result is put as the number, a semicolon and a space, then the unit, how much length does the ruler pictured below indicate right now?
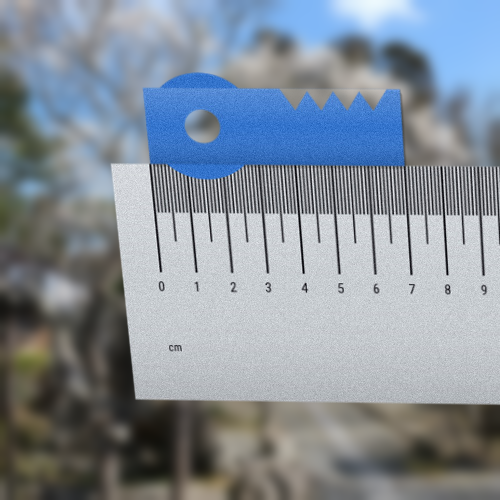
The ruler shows 7; cm
